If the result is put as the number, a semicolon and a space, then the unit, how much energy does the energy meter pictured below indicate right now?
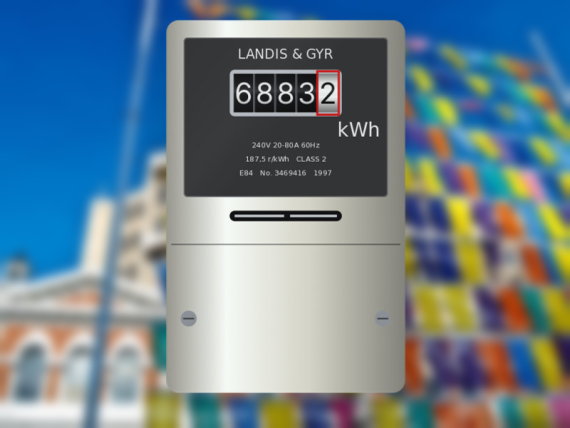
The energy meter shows 6883.2; kWh
